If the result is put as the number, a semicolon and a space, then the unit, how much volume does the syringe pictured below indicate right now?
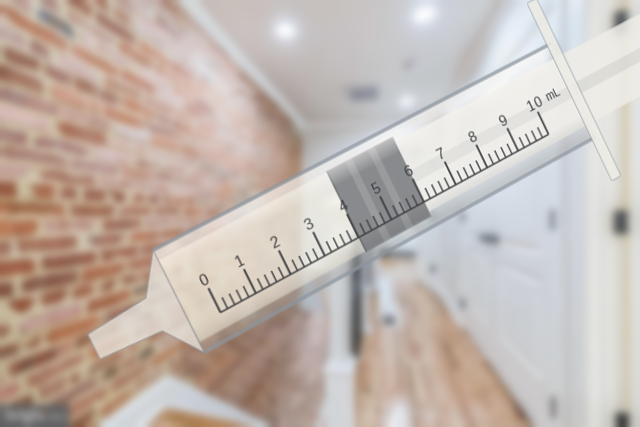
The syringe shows 4; mL
